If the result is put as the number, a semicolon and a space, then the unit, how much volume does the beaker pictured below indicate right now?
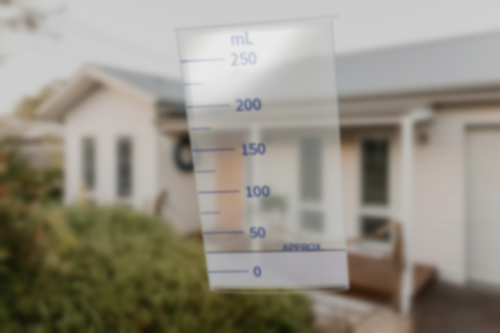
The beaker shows 25; mL
